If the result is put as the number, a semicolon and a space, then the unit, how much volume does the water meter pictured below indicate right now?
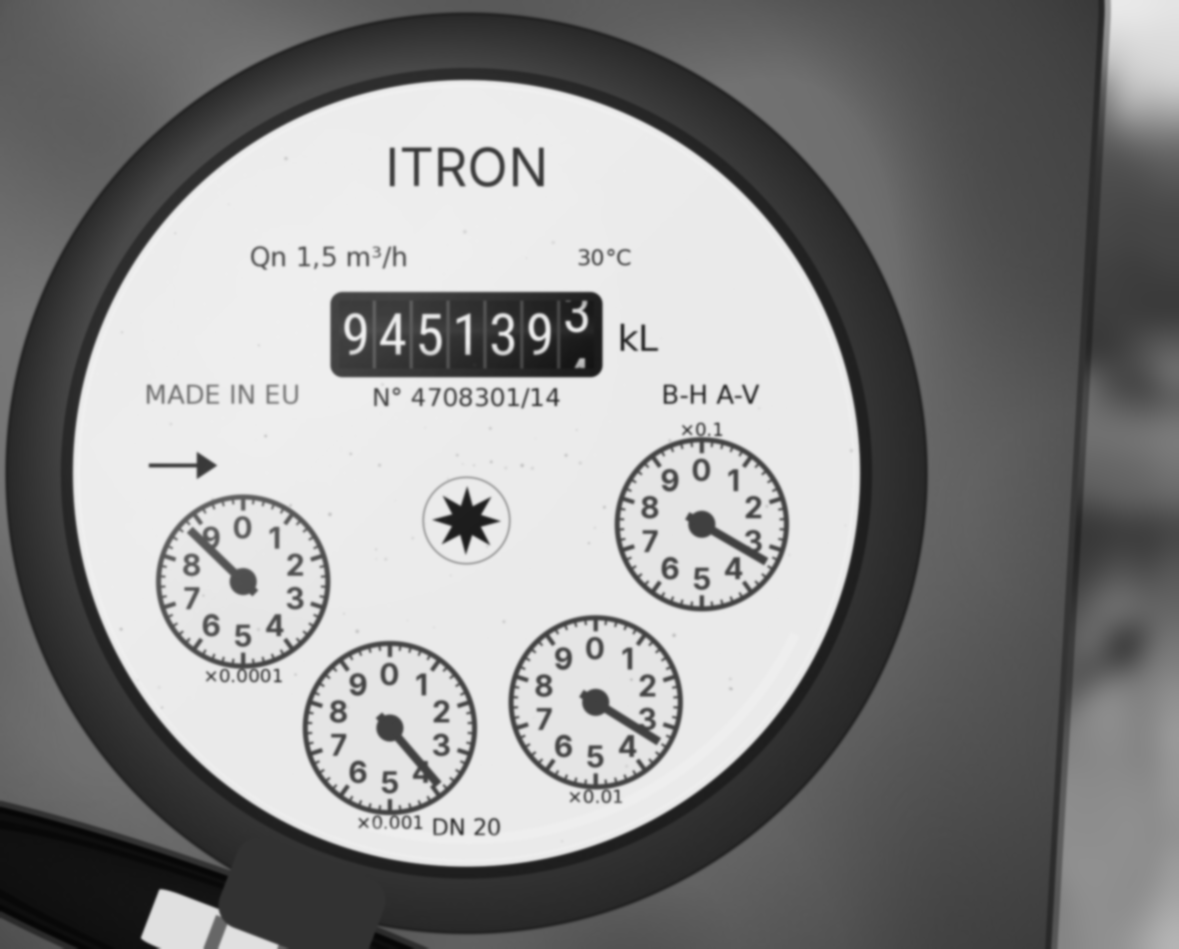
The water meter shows 9451393.3338; kL
